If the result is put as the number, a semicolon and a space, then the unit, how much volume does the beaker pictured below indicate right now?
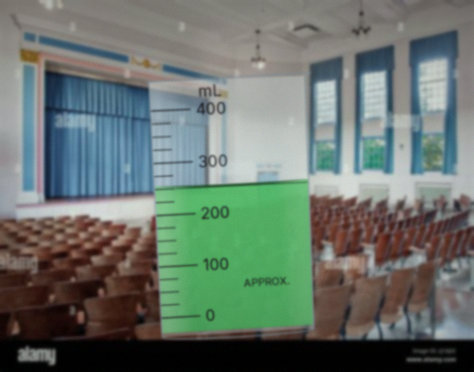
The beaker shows 250; mL
